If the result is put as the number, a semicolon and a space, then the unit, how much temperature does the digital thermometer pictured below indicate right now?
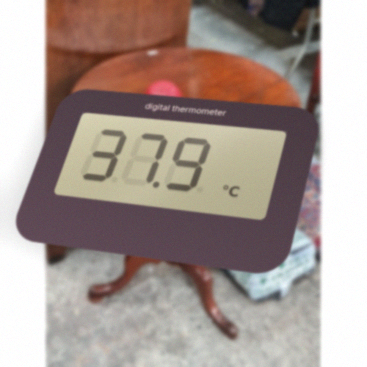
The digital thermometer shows 37.9; °C
